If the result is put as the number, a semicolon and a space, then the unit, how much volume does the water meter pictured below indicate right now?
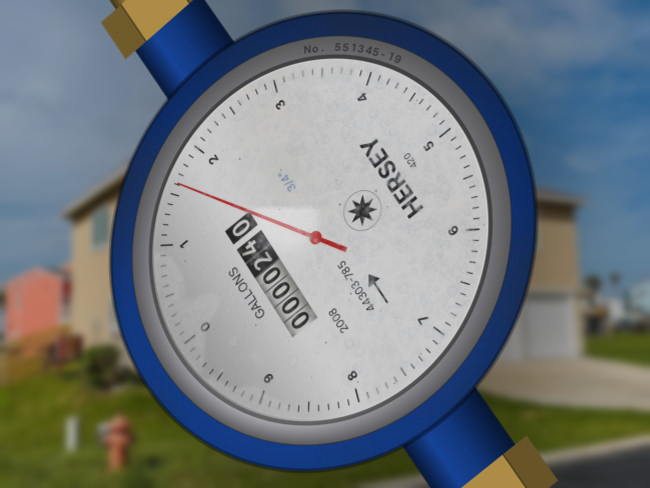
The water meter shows 241.6; gal
